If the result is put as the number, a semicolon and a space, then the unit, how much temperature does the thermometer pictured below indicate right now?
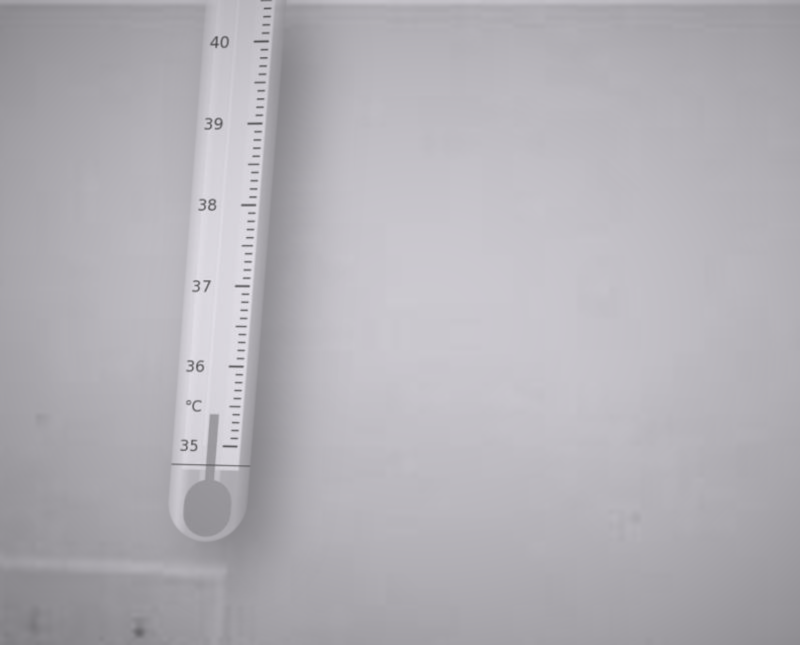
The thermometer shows 35.4; °C
